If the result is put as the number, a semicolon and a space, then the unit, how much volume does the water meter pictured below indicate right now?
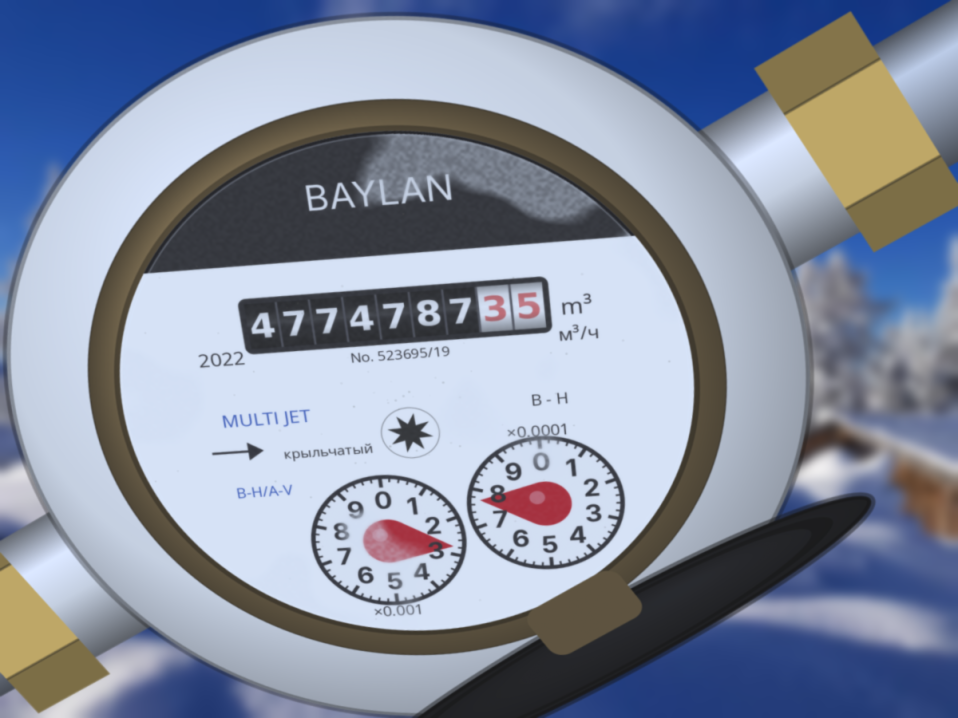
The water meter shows 4774787.3527; m³
